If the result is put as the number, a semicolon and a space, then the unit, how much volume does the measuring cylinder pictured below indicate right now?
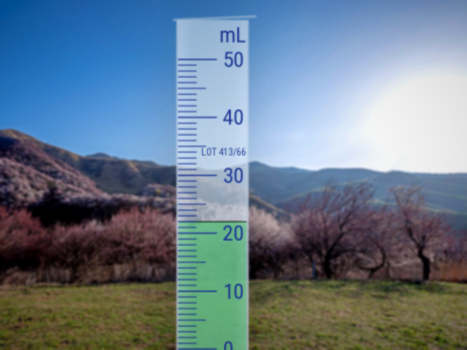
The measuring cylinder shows 22; mL
